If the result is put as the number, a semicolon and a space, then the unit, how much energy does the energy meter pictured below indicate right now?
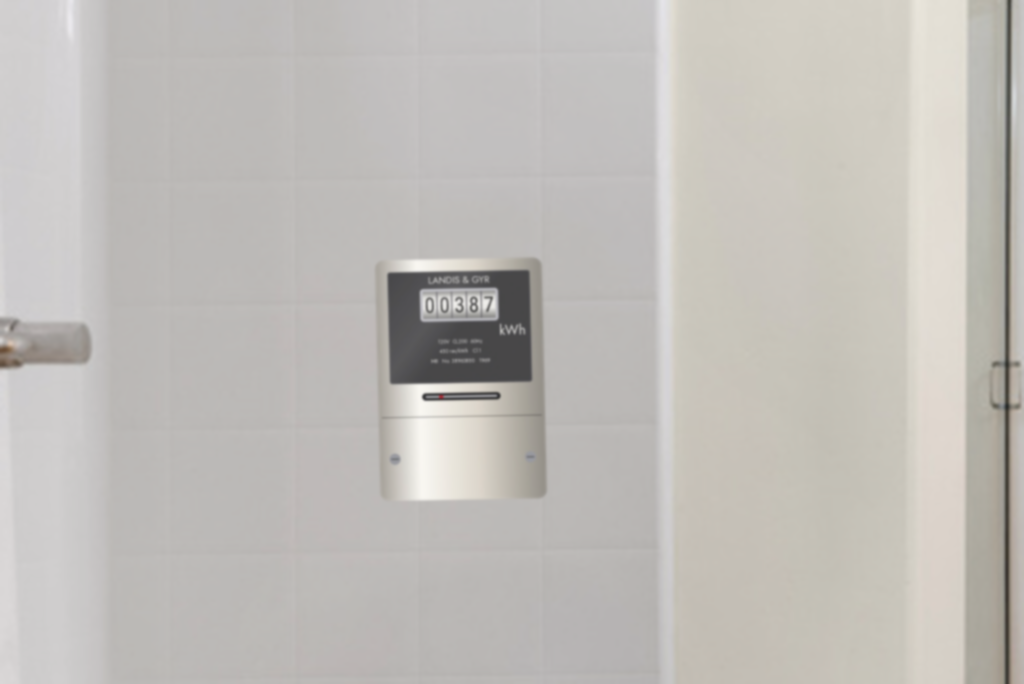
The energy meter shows 387; kWh
